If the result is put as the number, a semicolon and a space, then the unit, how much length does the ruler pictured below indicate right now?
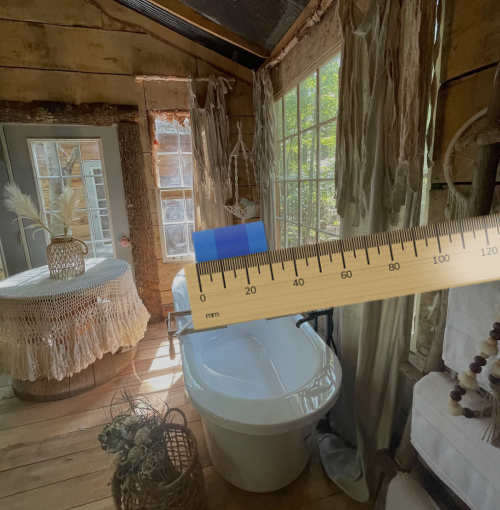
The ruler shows 30; mm
